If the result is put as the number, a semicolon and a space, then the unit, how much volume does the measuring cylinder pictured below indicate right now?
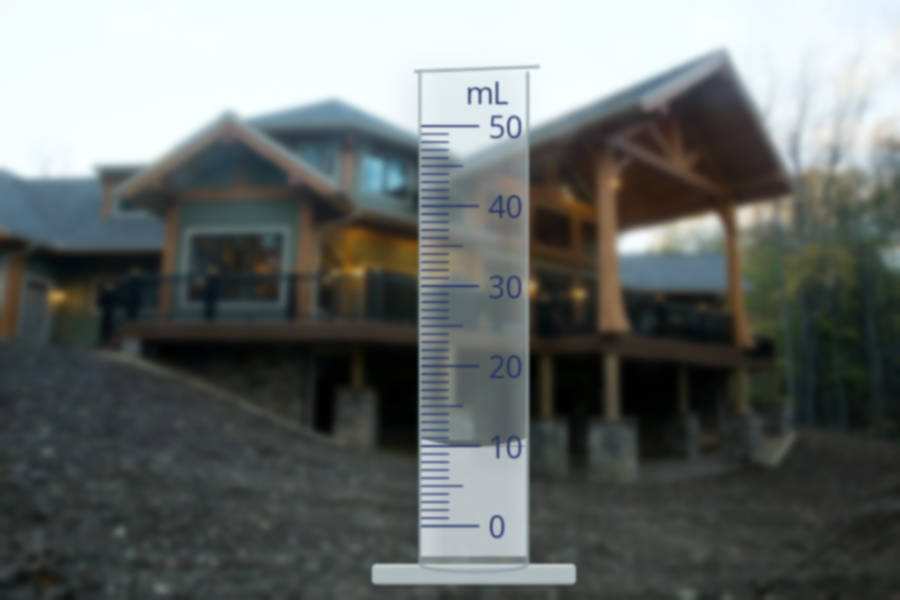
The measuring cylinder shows 10; mL
